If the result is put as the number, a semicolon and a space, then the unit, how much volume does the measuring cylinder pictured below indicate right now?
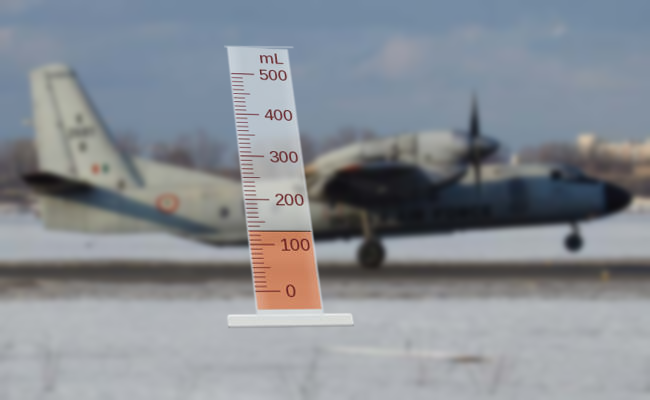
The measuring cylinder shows 130; mL
